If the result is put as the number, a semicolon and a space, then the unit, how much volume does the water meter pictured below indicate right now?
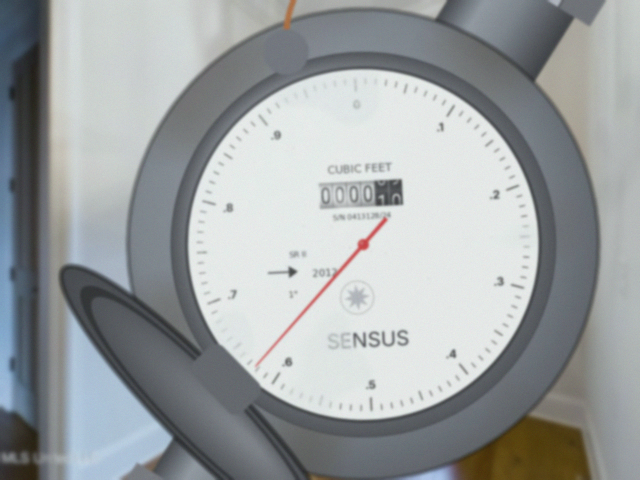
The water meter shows 9.62; ft³
